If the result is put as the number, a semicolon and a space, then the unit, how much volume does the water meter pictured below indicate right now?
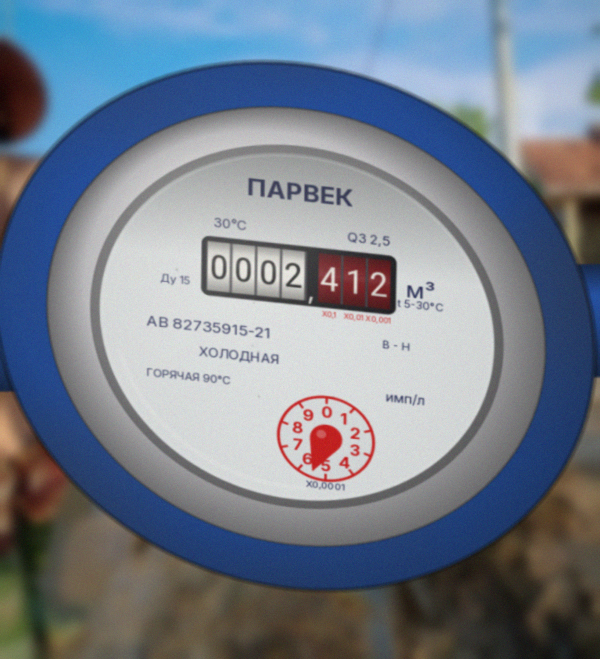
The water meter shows 2.4125; m³
